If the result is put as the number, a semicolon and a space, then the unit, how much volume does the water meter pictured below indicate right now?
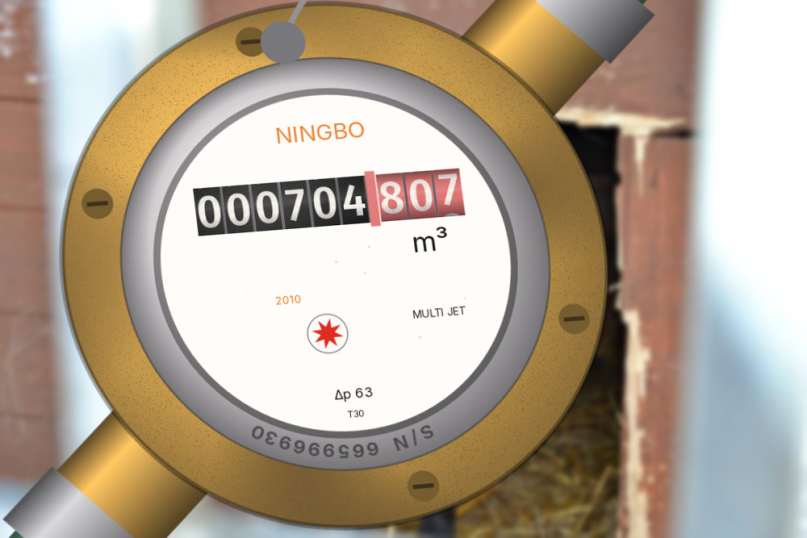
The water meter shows 704.807; m³
